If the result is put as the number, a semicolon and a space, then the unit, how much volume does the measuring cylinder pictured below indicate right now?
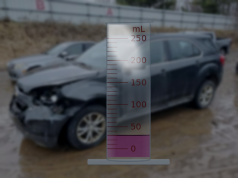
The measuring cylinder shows 30; mL
